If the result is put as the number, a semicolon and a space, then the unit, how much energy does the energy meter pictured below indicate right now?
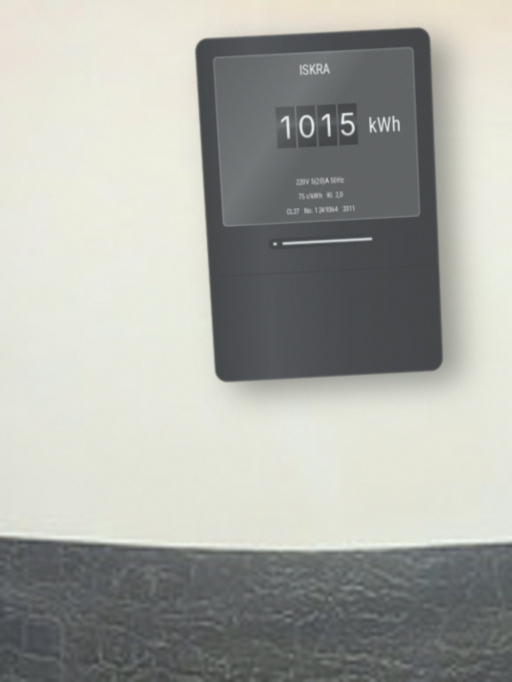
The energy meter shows 1015; kWh
